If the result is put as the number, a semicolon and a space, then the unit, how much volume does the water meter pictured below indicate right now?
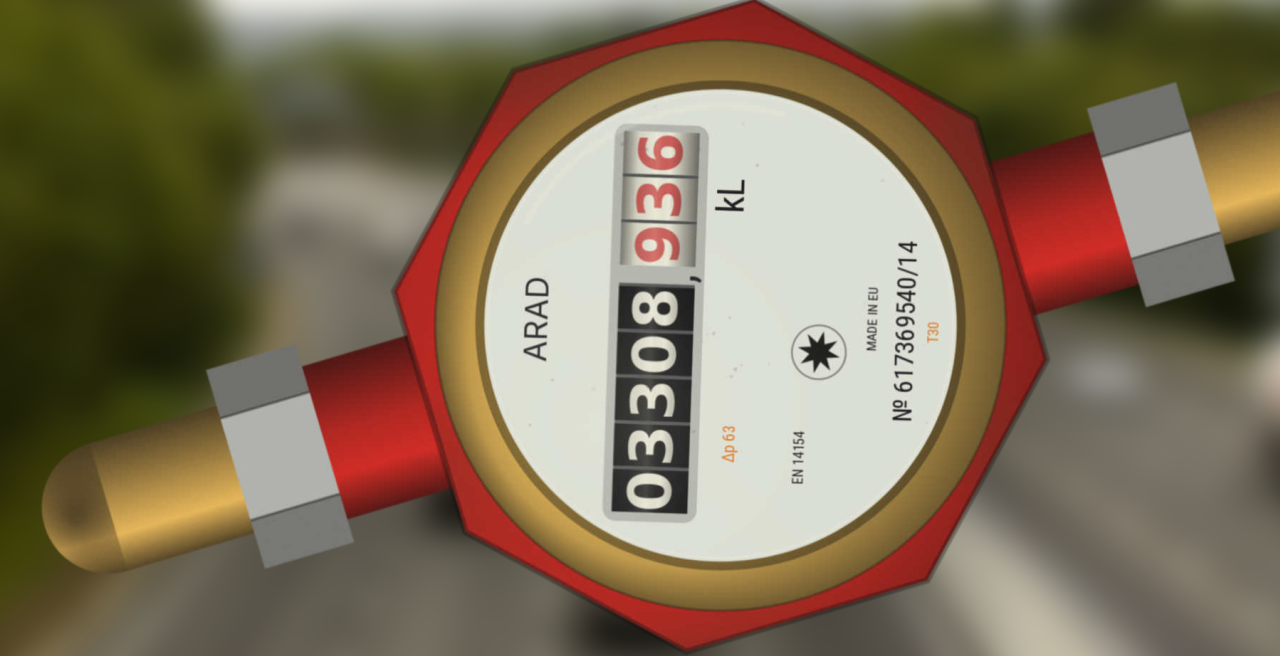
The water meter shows 3308.936; kL
